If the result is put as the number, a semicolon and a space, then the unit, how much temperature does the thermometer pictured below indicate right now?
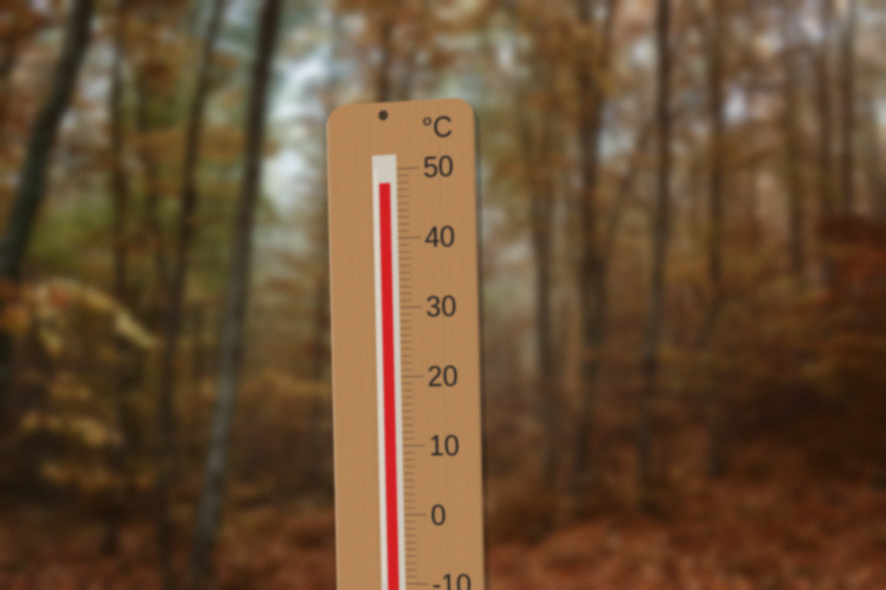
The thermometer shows 48; °C
